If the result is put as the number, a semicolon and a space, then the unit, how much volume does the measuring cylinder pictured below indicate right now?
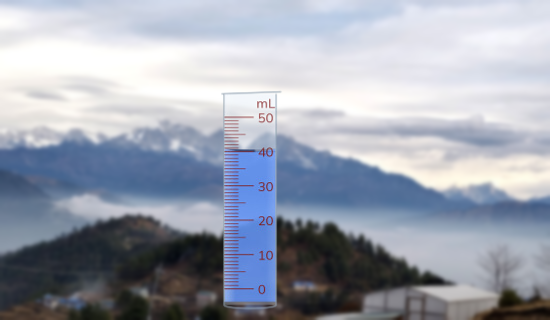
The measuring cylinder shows 40; mL
